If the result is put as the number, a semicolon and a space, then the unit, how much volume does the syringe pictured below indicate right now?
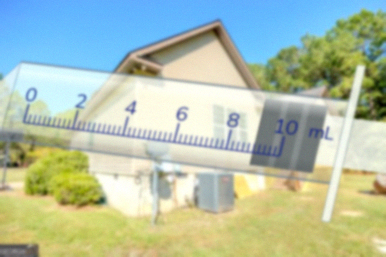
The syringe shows 9; mL
